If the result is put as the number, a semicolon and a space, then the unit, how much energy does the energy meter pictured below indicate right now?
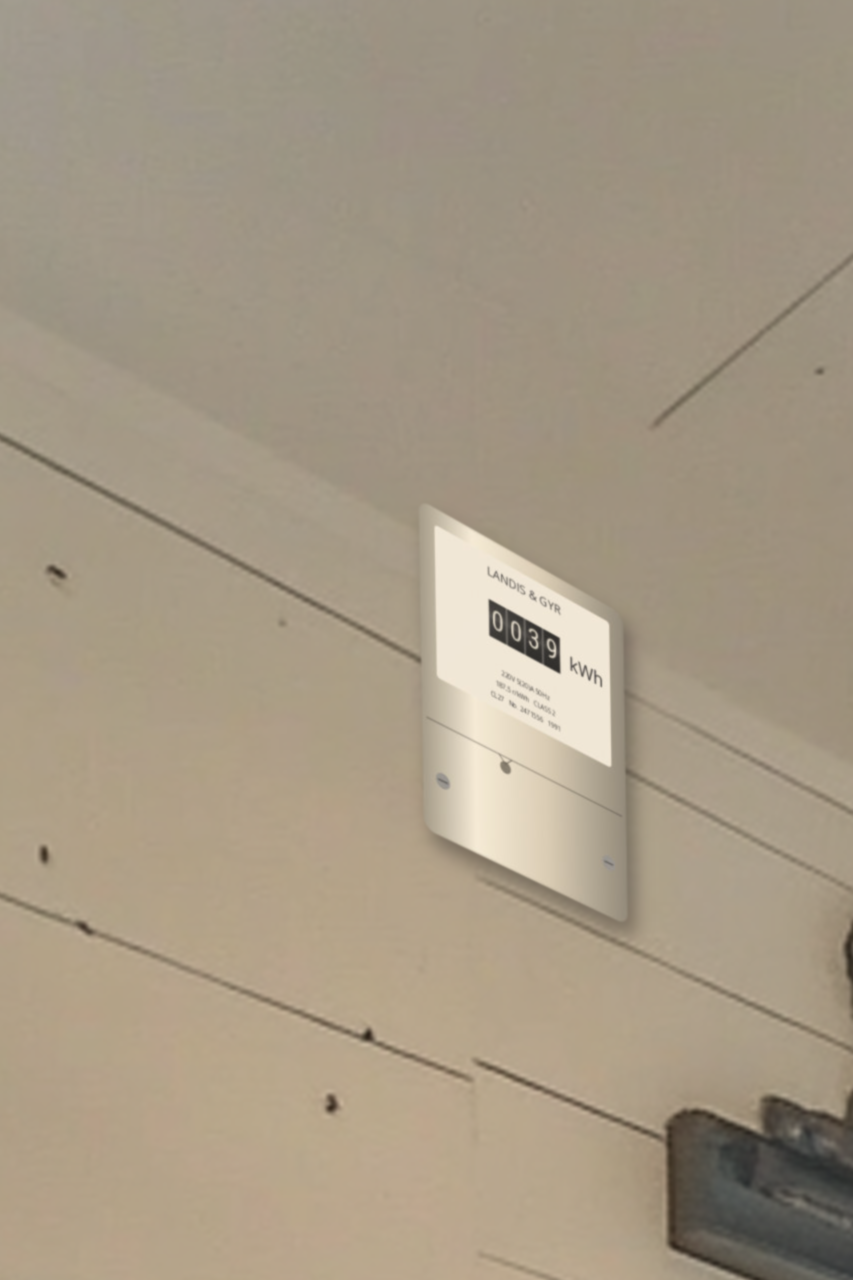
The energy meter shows 39; kWh
